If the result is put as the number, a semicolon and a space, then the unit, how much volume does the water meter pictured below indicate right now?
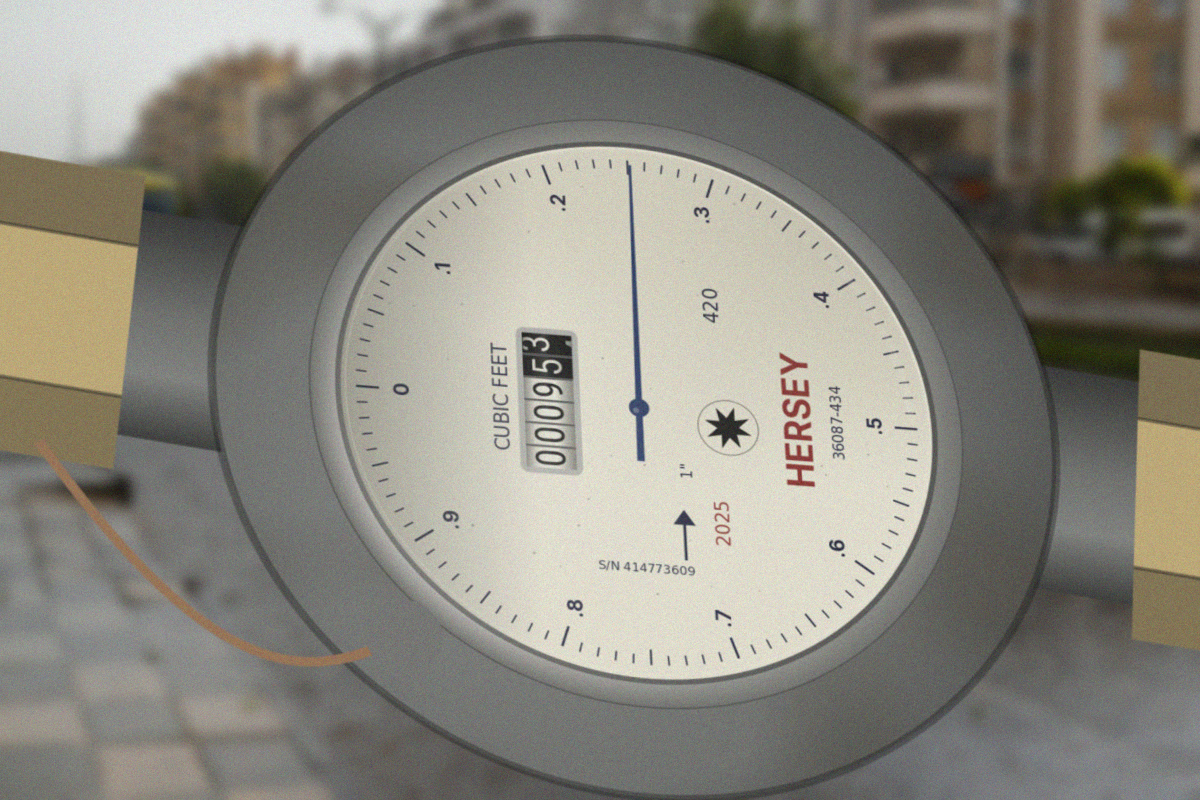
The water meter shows 953.25; ft³
